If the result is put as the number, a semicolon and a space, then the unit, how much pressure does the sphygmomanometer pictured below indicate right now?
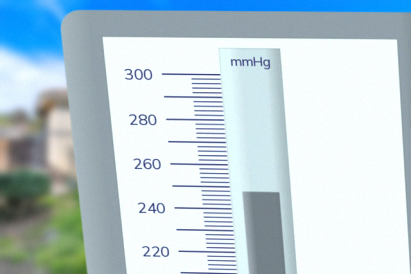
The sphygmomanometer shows 248; mmHg
